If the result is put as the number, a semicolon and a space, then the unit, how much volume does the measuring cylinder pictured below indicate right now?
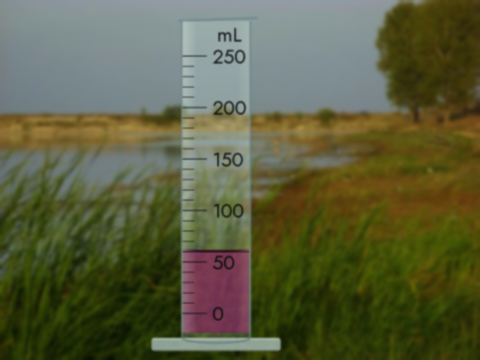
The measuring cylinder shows 60; mL
